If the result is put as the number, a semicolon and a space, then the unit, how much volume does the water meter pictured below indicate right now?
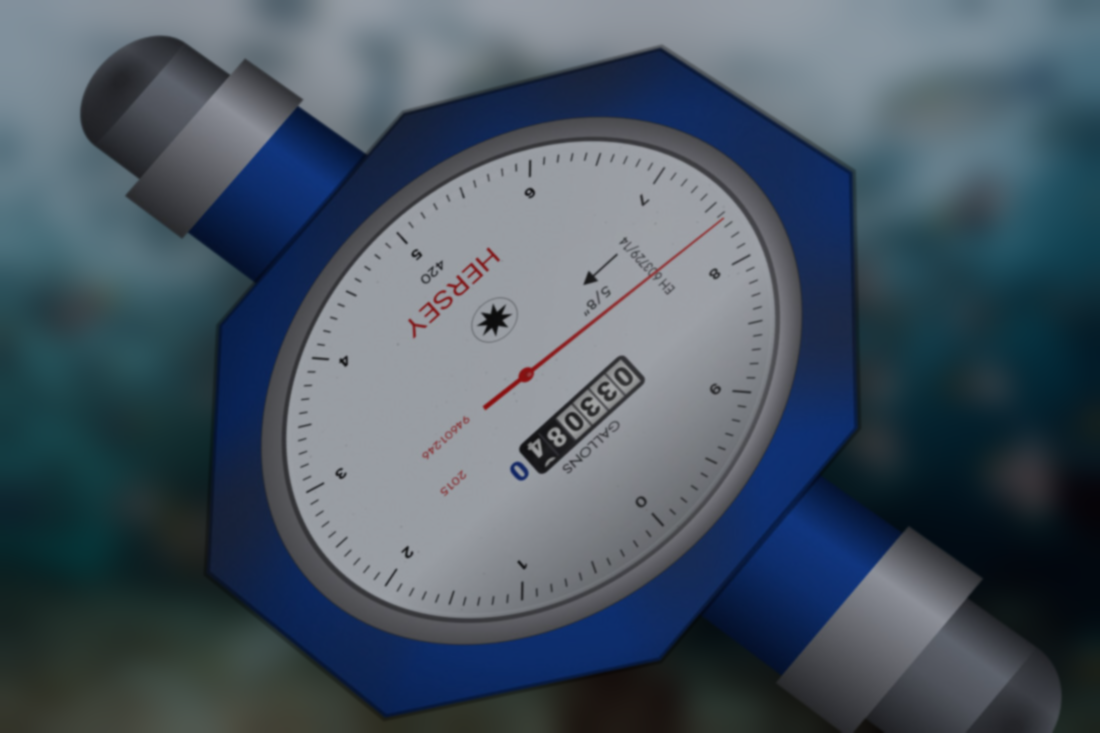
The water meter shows 330837.6; gal
